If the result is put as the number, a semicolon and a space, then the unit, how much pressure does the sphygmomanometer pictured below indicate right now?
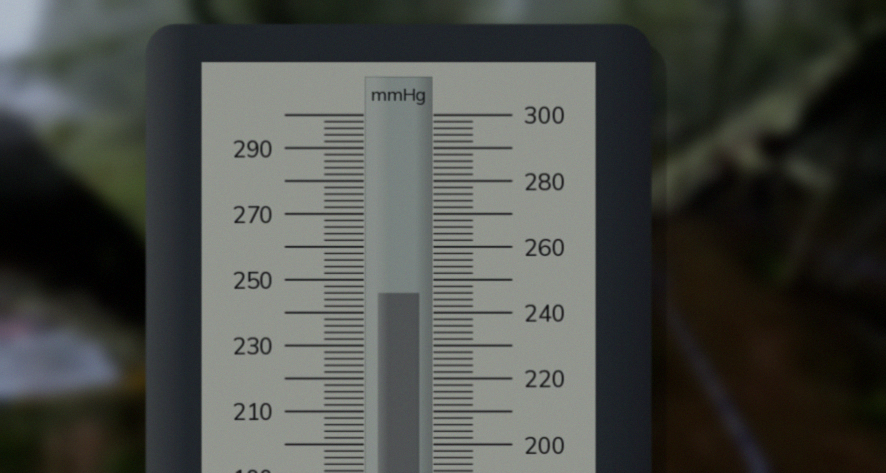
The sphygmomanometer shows 246; mmHg
